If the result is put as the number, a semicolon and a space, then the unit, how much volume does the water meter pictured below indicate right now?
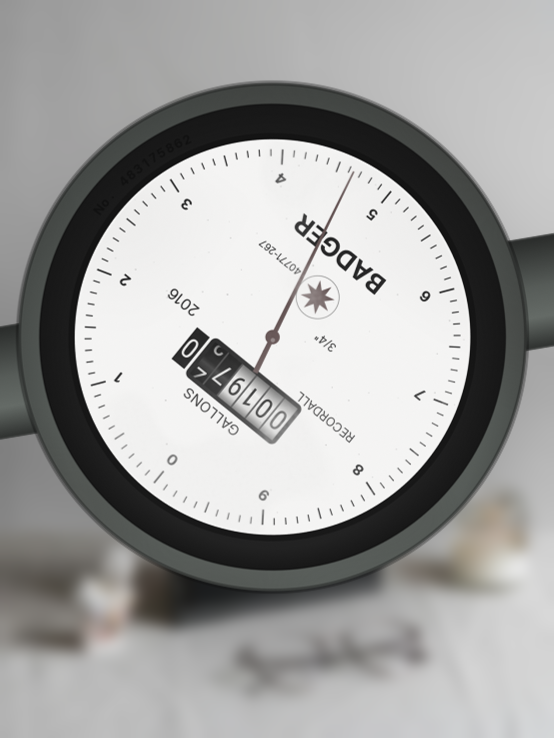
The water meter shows 19724.6; gal
